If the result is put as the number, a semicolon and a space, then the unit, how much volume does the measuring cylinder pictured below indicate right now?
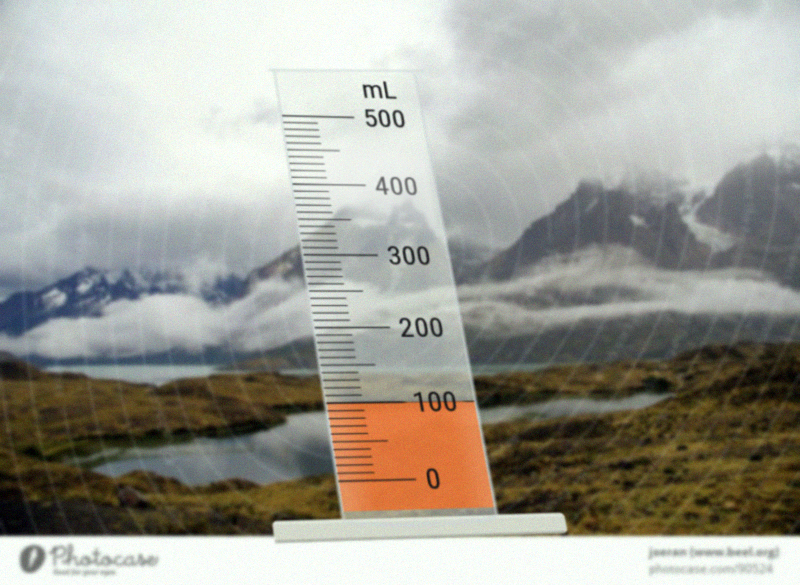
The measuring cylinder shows 100; mL
